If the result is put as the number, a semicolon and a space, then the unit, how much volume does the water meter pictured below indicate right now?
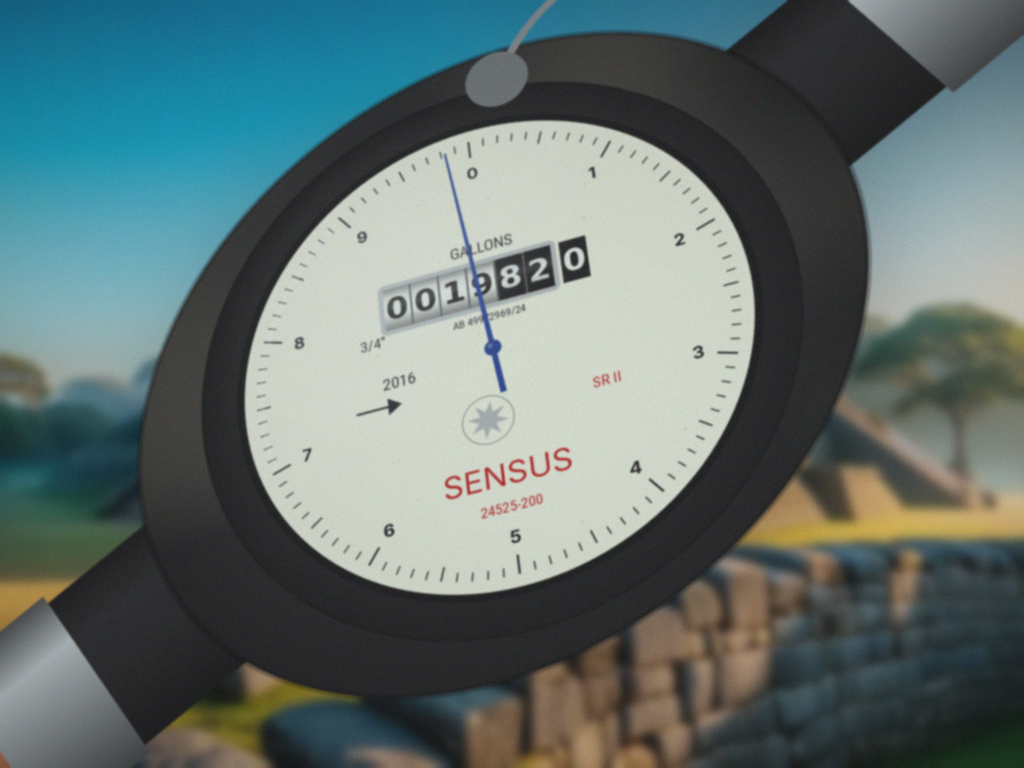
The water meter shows 19819.8; gal
